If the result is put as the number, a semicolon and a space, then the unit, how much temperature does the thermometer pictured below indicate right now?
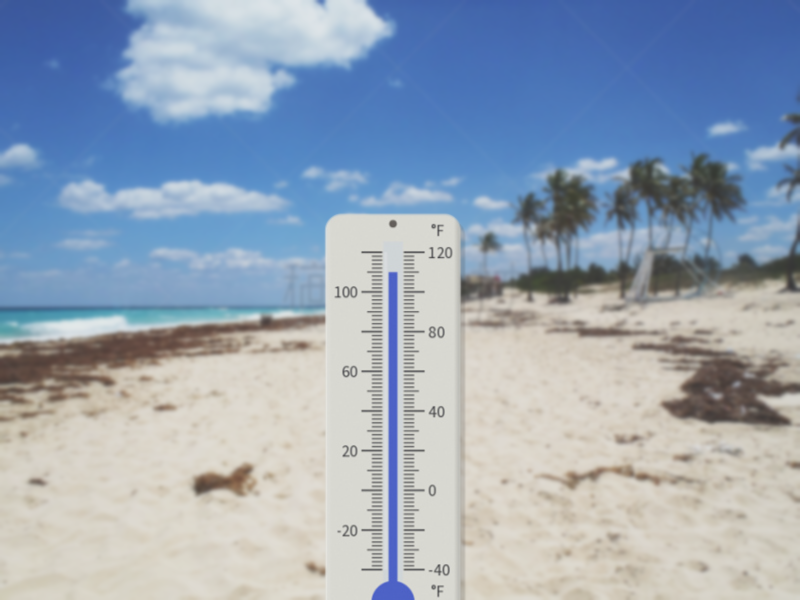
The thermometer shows 110; °F
